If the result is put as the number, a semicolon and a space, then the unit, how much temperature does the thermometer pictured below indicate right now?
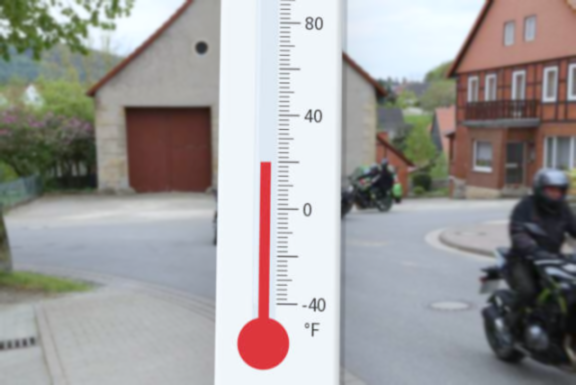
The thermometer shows 20; °F
